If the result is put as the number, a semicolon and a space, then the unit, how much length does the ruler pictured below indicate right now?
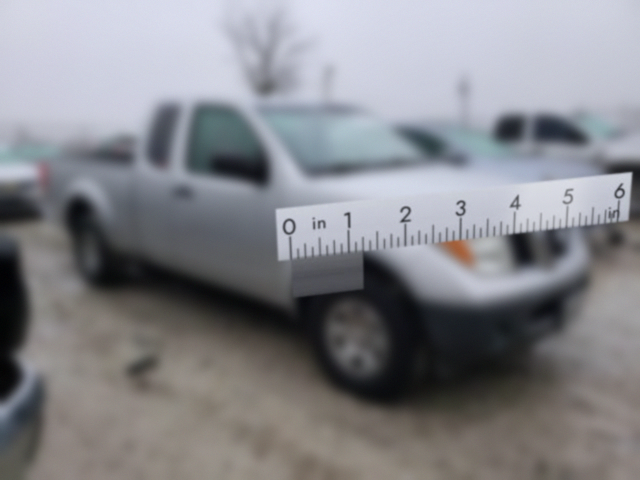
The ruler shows 1.25; in
